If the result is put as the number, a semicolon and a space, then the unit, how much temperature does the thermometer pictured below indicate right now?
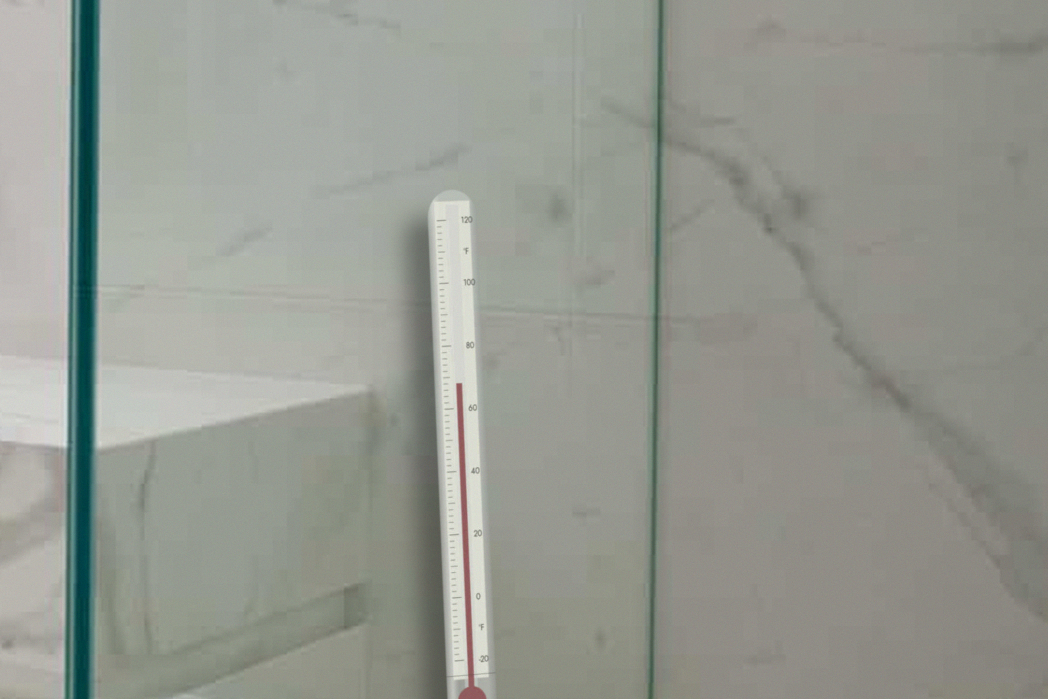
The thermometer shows 68; °F
